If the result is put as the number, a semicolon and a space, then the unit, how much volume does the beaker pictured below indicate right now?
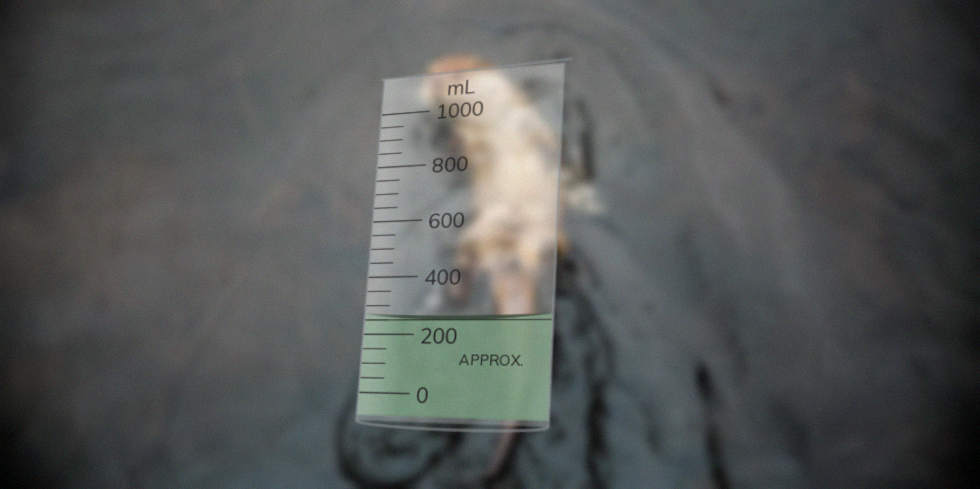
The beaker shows 250; mL
